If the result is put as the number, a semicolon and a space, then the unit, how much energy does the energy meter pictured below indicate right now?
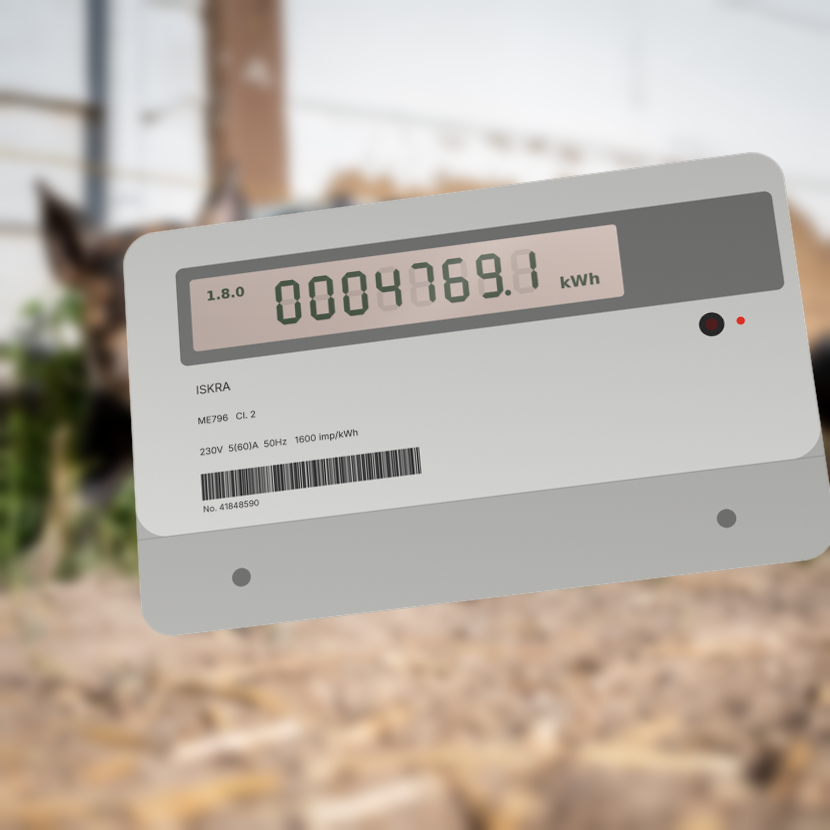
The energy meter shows 4769.1; kWh
